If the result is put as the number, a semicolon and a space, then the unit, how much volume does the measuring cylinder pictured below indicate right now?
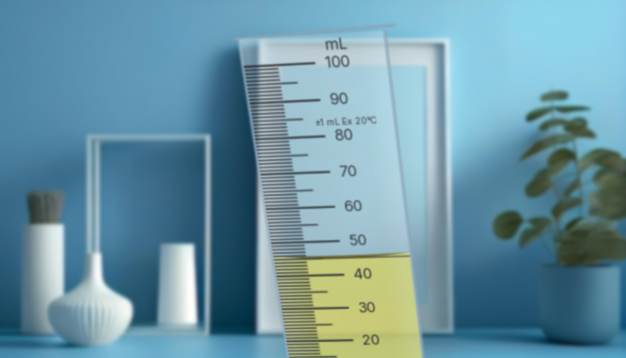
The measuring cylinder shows 45; mL
